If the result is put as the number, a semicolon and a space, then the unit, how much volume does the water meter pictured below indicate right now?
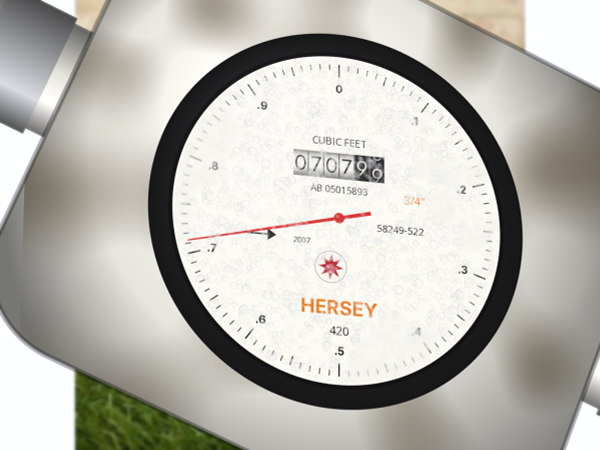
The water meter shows 70798.71; ft³
